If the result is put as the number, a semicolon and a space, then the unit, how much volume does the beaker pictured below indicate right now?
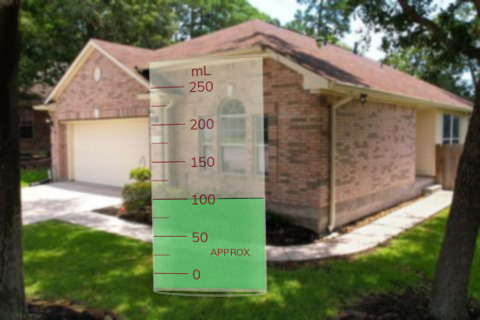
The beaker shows 100; mL
